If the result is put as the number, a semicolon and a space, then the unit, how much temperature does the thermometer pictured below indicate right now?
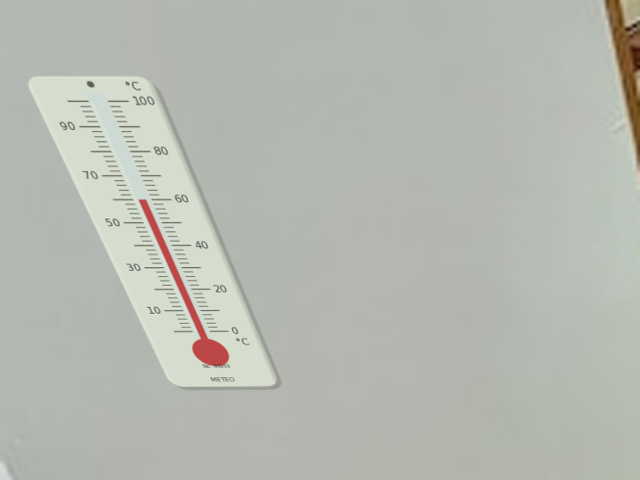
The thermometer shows 60; °C
